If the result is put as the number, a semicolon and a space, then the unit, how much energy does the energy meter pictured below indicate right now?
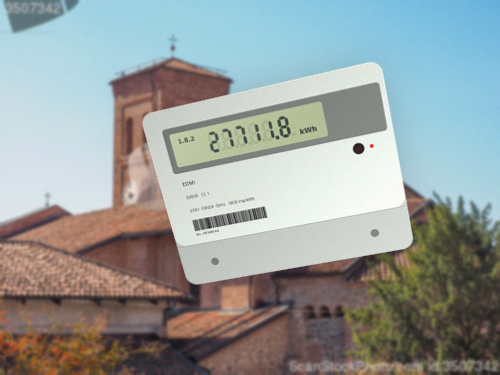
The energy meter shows 27711.8; kWh
